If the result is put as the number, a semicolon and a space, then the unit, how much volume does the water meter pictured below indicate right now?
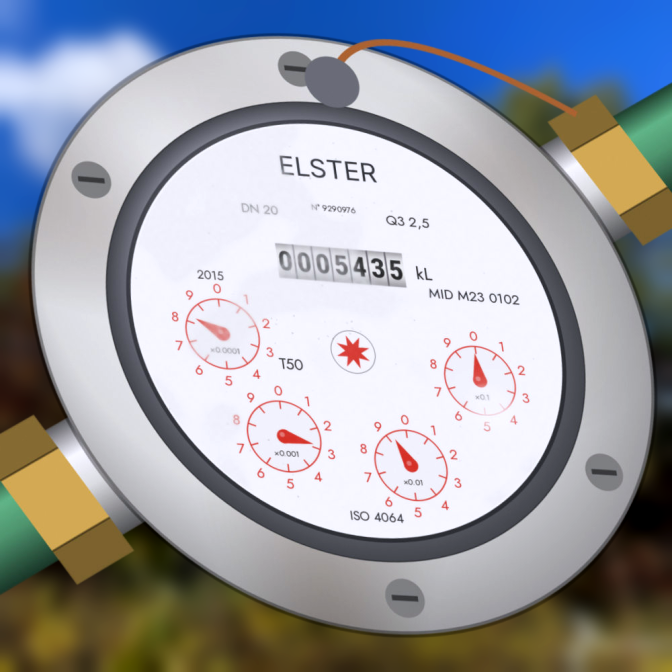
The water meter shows 5434.9928; kL
